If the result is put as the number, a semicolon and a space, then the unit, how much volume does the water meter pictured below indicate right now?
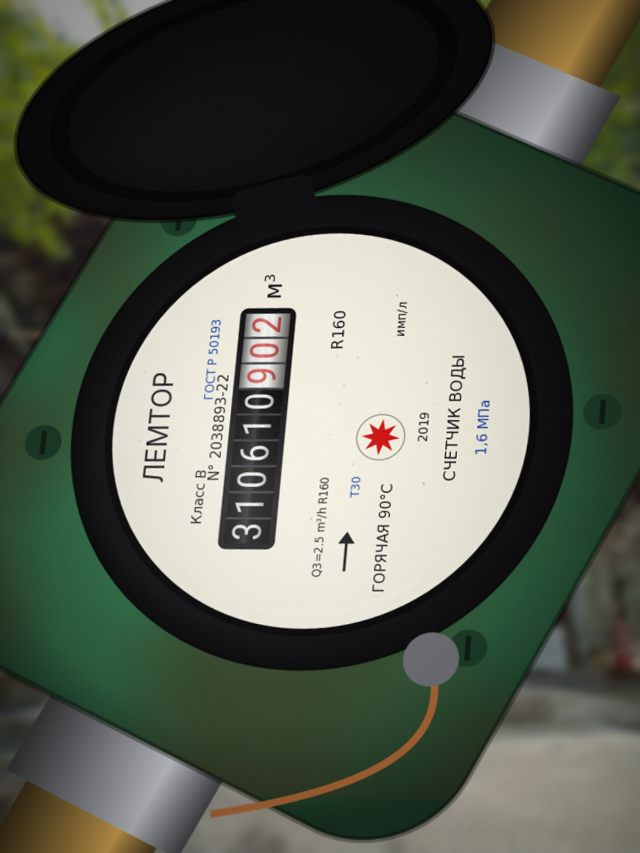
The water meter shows 310610.902; m³
